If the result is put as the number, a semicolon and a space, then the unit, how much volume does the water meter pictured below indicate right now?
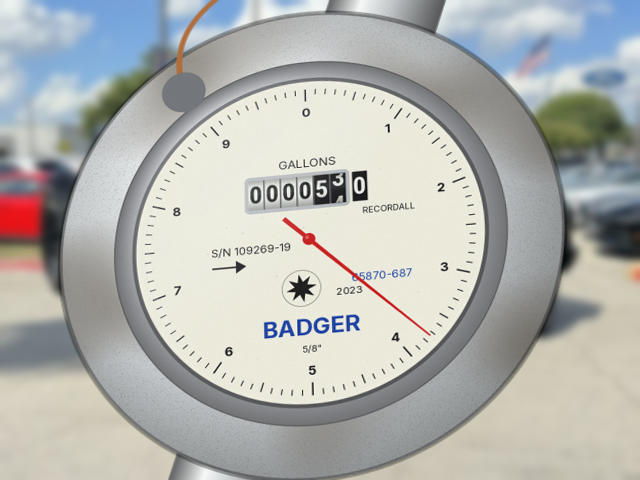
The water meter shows 533.7; gal
